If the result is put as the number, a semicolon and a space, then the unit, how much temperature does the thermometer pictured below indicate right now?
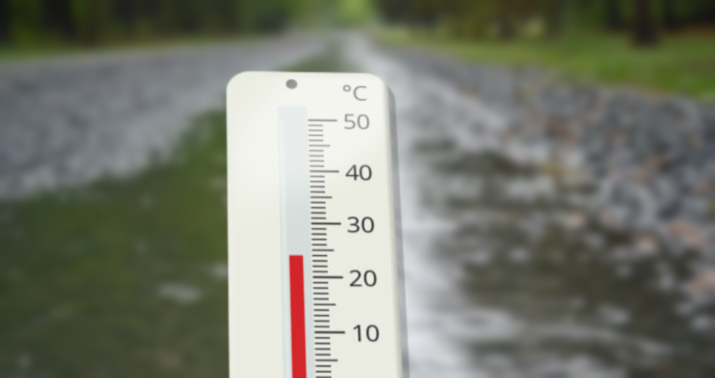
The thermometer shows 24; °C
